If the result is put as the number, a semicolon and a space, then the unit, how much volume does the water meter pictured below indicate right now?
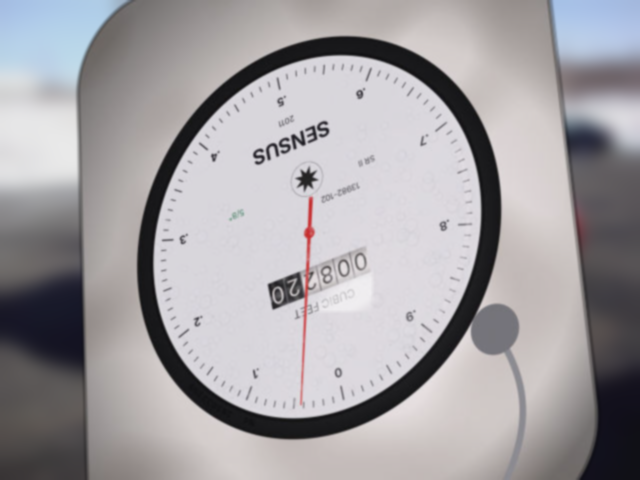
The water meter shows 8220.04; ft³
